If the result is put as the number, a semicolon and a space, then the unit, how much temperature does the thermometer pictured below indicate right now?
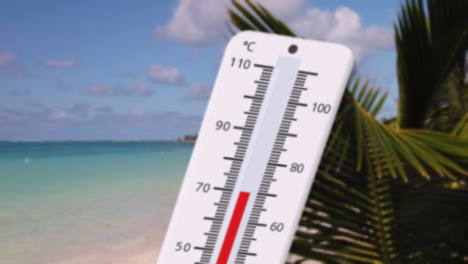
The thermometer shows 70; °C
